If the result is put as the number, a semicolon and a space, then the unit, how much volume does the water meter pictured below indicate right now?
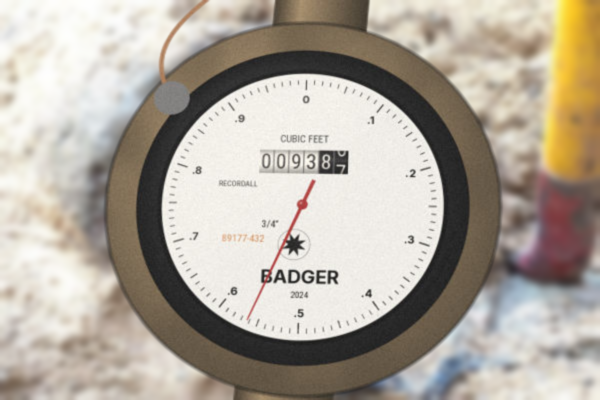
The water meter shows 9386.56; ft³
